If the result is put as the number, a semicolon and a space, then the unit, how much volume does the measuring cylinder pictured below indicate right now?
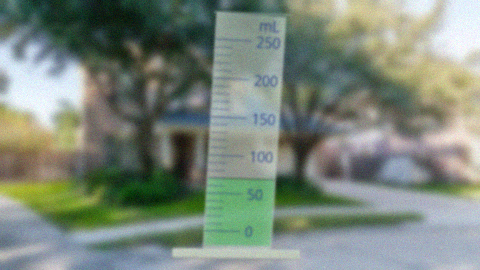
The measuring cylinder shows 70; mL
